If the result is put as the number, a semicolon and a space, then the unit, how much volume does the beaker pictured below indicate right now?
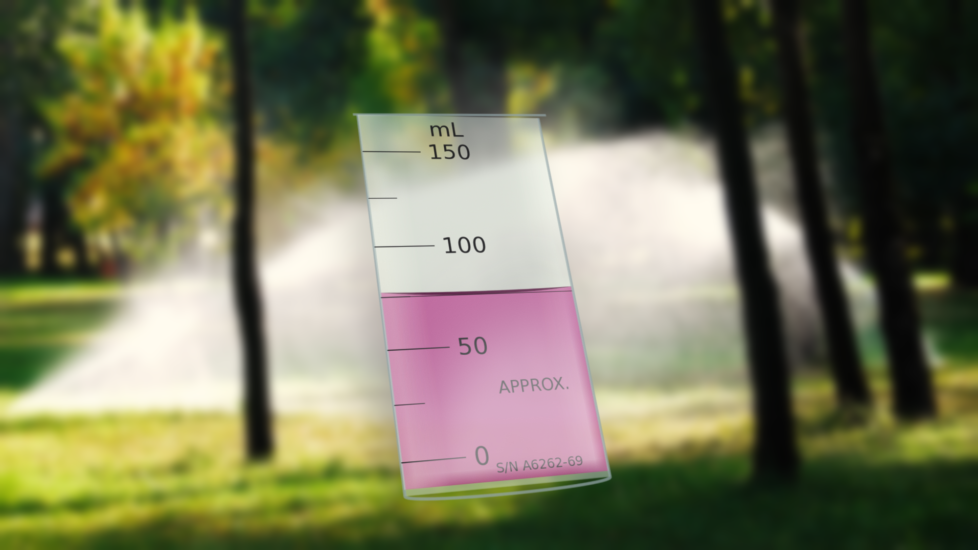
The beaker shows 75; mL
